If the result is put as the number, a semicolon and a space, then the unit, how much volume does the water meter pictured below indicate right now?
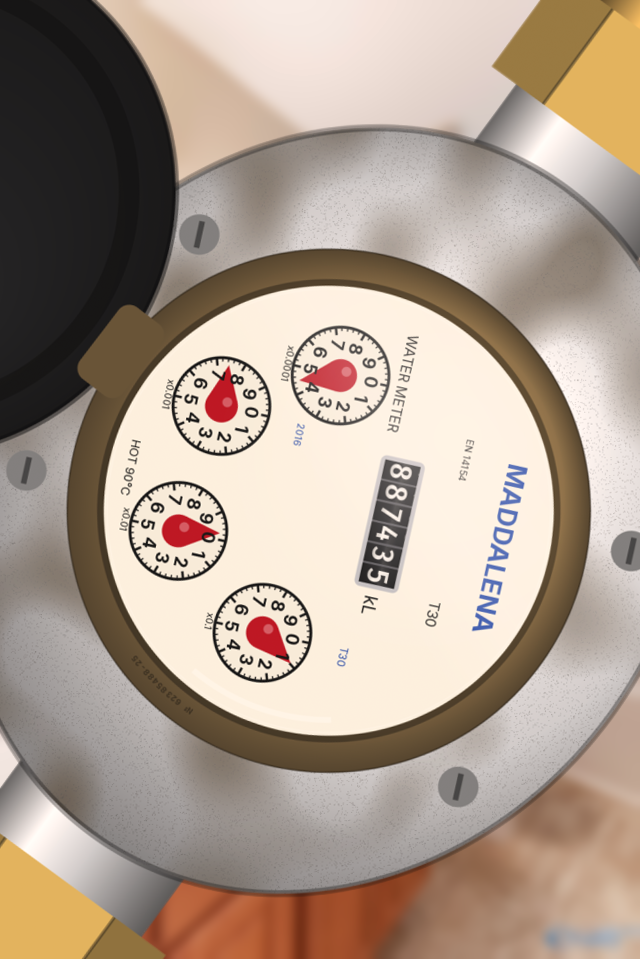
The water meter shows 887435.0974; kL
